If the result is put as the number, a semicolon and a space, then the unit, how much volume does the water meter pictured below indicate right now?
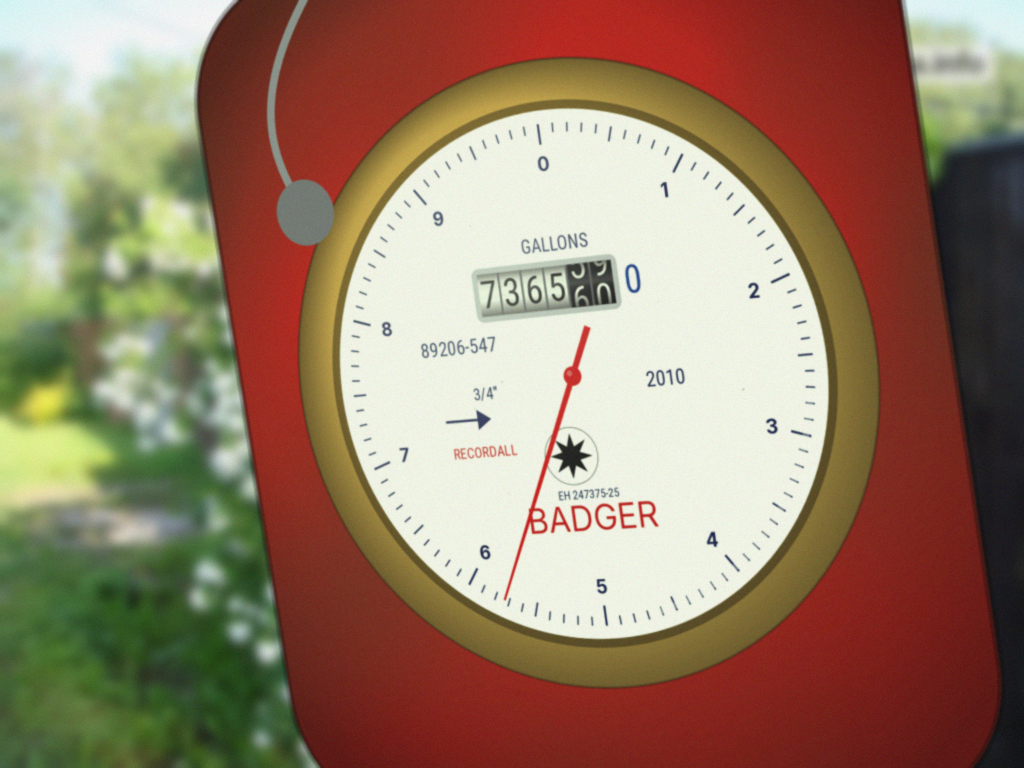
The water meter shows 7365595.7; gal
